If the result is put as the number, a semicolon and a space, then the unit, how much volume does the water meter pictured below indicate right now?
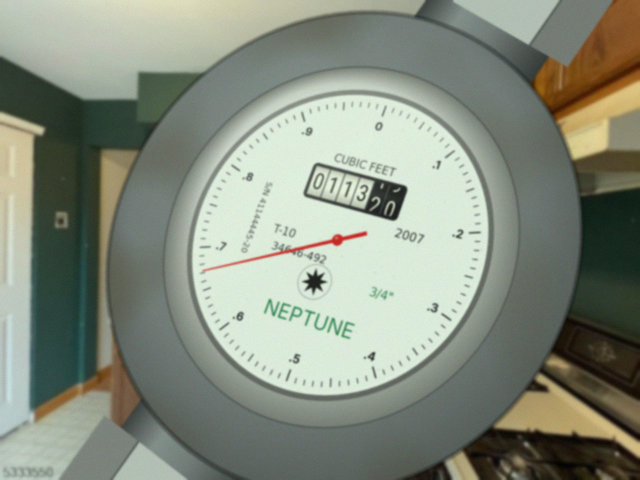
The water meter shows 11319.67; ft³
